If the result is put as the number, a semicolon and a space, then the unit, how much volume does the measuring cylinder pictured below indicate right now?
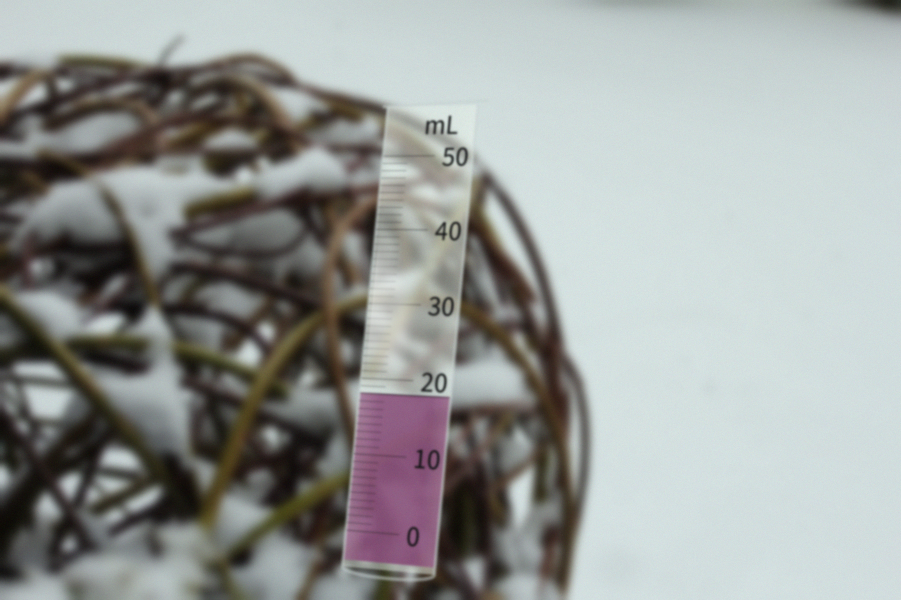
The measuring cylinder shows 18; mL
